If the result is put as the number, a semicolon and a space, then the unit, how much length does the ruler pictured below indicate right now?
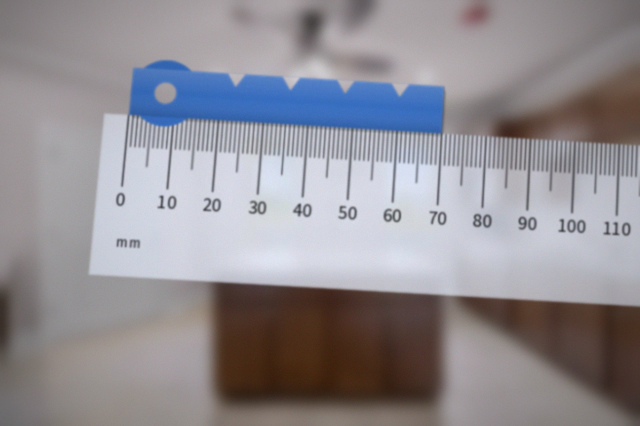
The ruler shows 70; mm
